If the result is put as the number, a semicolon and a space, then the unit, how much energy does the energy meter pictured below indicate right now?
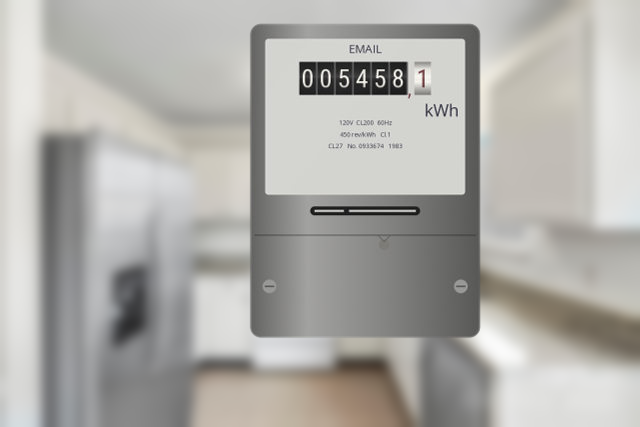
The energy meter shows 5458.1; kWh
